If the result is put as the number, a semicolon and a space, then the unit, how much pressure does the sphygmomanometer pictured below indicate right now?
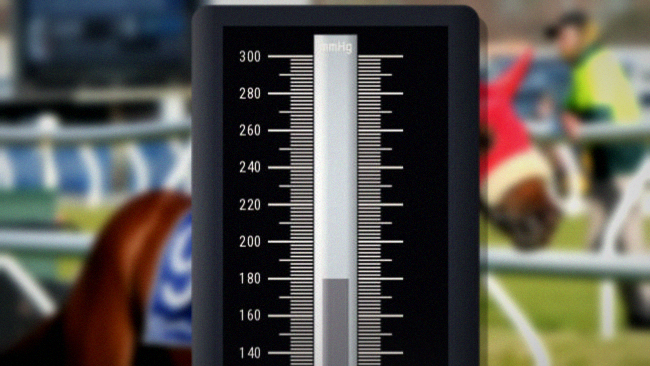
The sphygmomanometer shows 180; mmHg
